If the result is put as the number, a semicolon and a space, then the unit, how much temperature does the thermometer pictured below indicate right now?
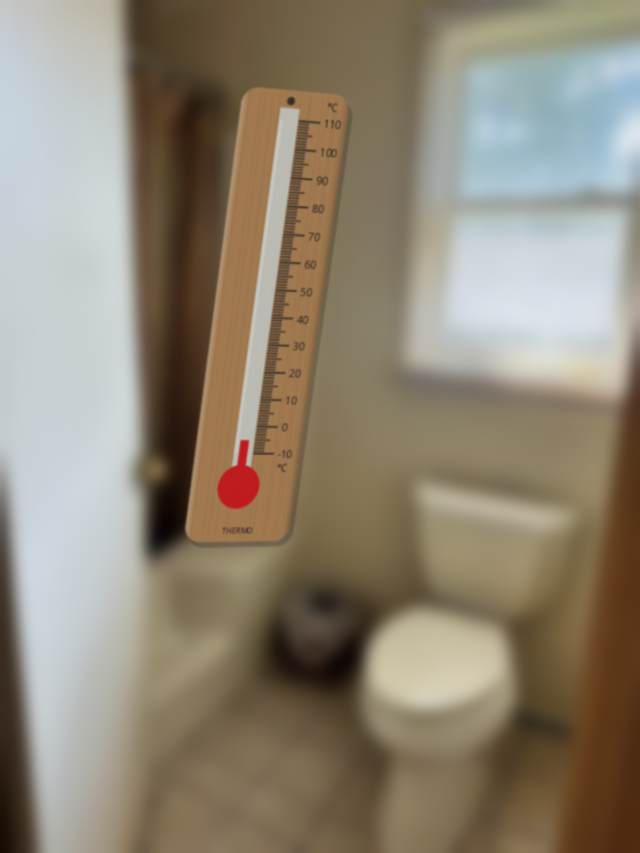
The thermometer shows -5; °C
